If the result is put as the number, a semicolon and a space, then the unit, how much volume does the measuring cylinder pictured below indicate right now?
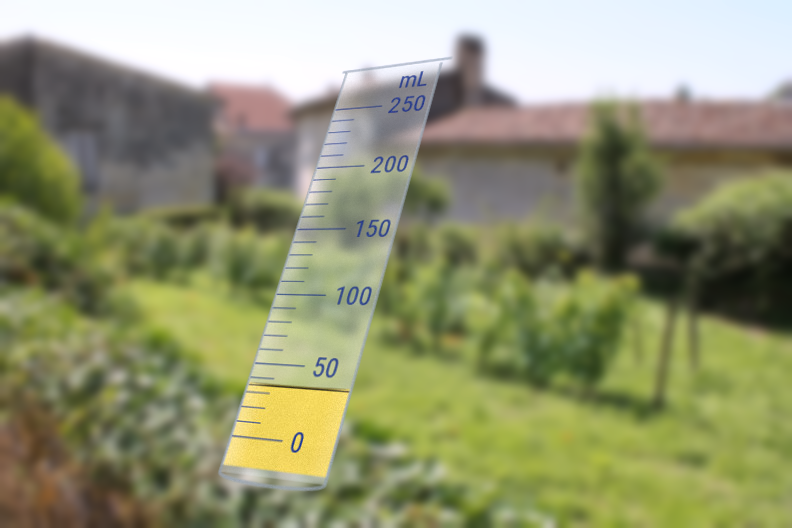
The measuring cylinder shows 35; mL
